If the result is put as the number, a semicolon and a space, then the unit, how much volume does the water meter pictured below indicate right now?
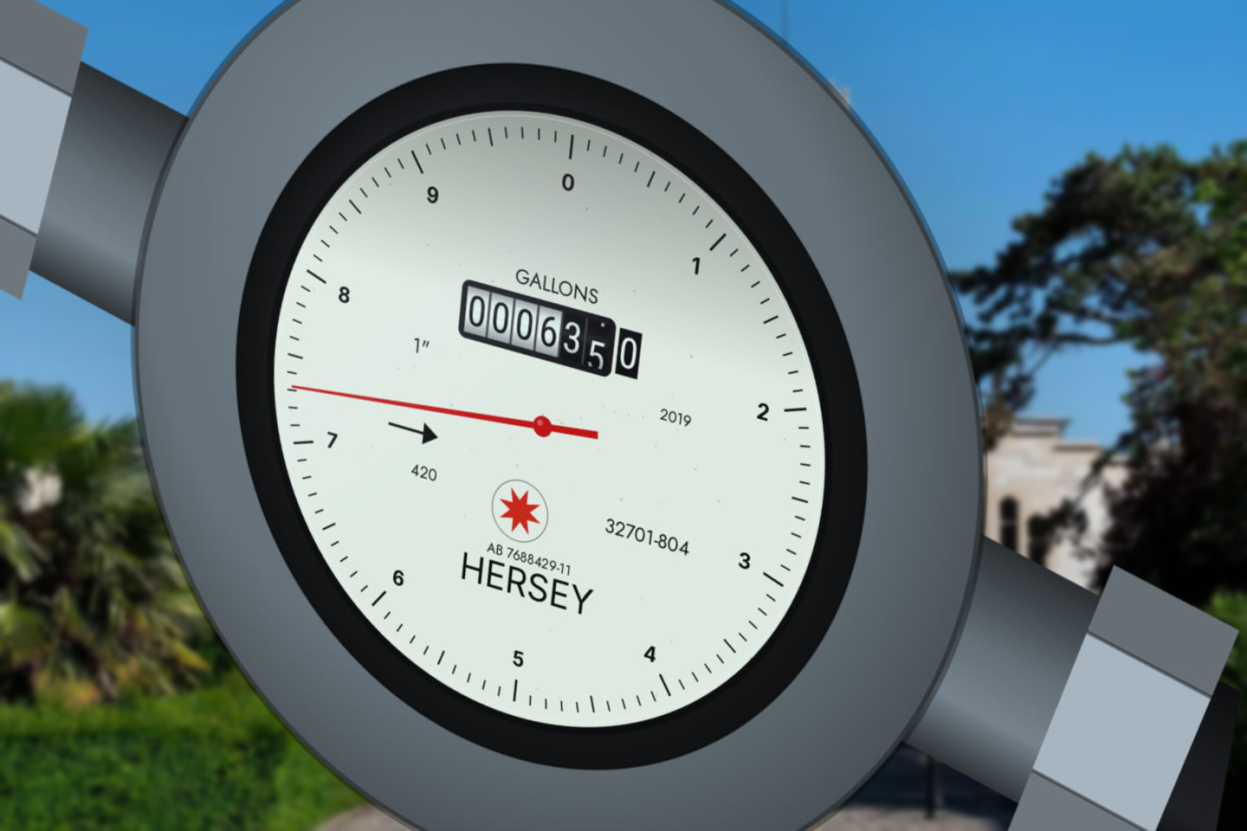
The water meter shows 6347.3; gal
